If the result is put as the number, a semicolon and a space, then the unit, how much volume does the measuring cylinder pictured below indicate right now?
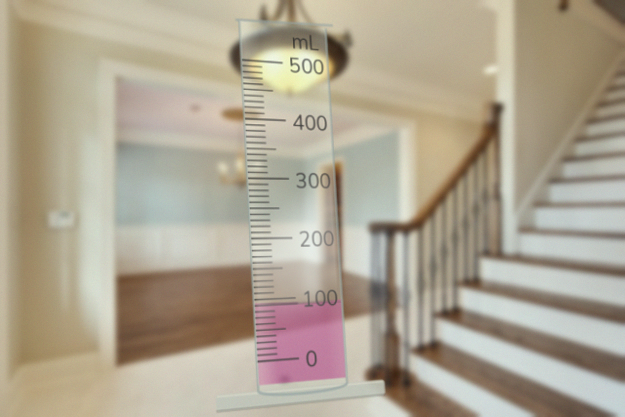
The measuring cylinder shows 90; mL
